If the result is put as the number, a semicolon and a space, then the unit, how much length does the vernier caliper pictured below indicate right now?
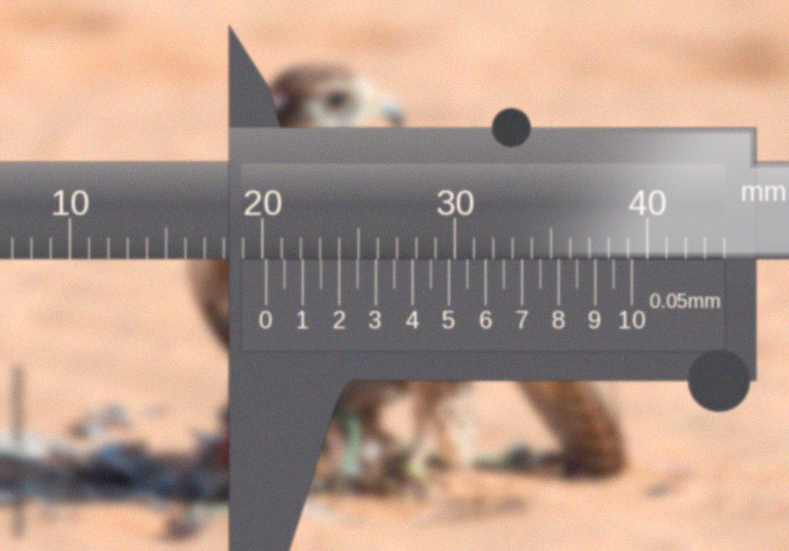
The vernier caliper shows 20.2; mm
